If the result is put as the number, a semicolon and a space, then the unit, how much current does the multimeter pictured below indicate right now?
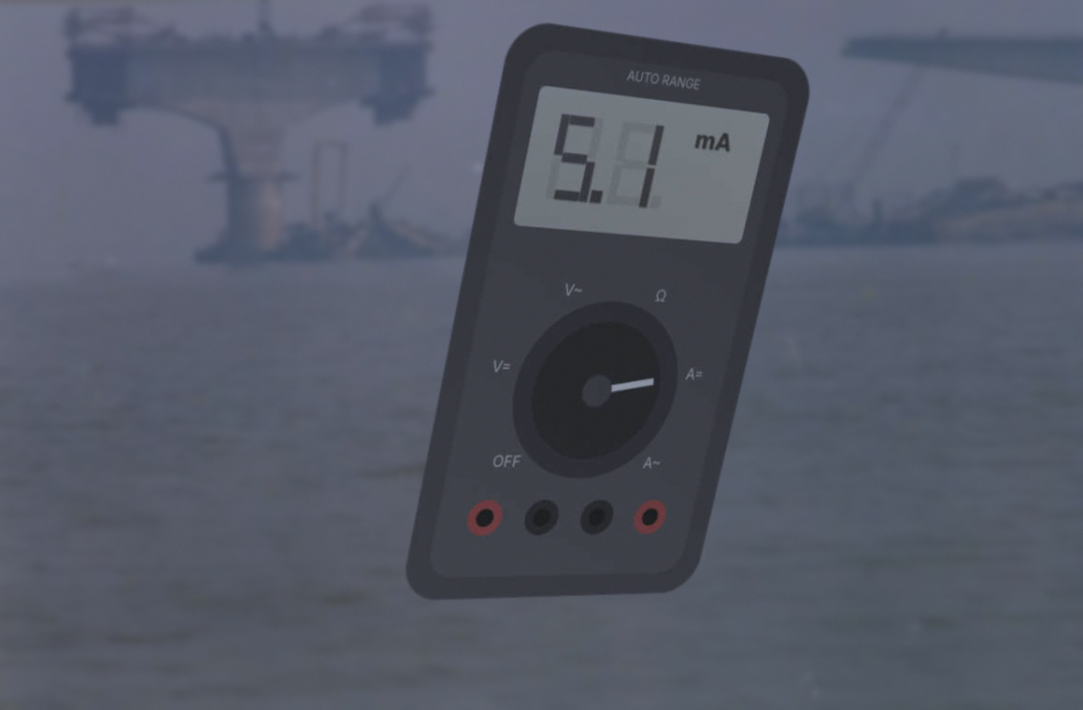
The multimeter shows 5.1; mA
